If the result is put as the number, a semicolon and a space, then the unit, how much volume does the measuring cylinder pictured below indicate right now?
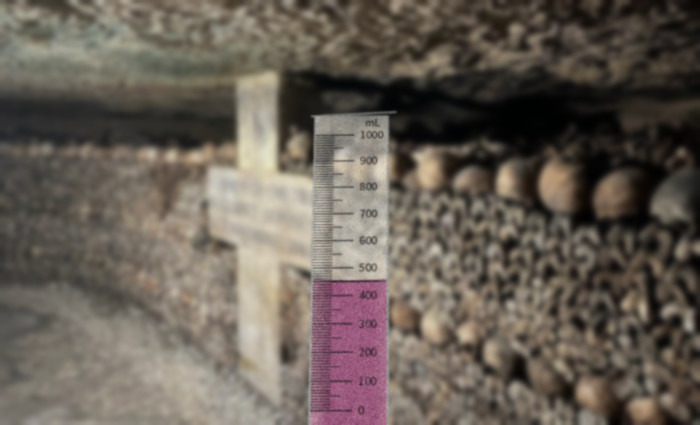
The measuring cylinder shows 450; mL
